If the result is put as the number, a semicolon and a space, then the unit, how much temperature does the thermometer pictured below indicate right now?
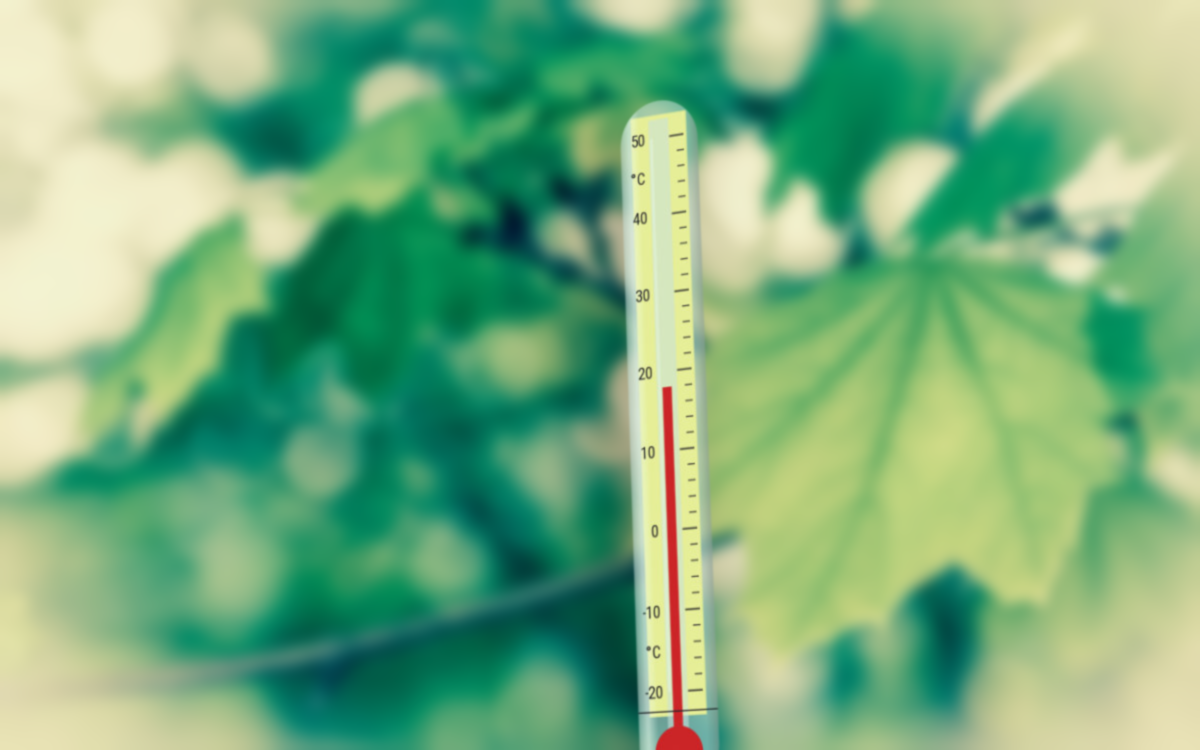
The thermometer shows 18; °C
